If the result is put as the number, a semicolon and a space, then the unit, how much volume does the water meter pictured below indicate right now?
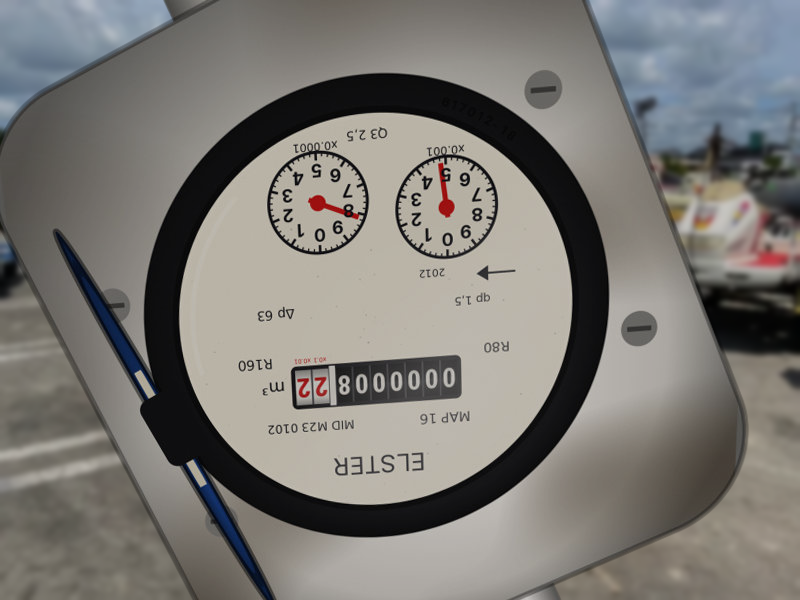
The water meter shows 8.2248; m³
